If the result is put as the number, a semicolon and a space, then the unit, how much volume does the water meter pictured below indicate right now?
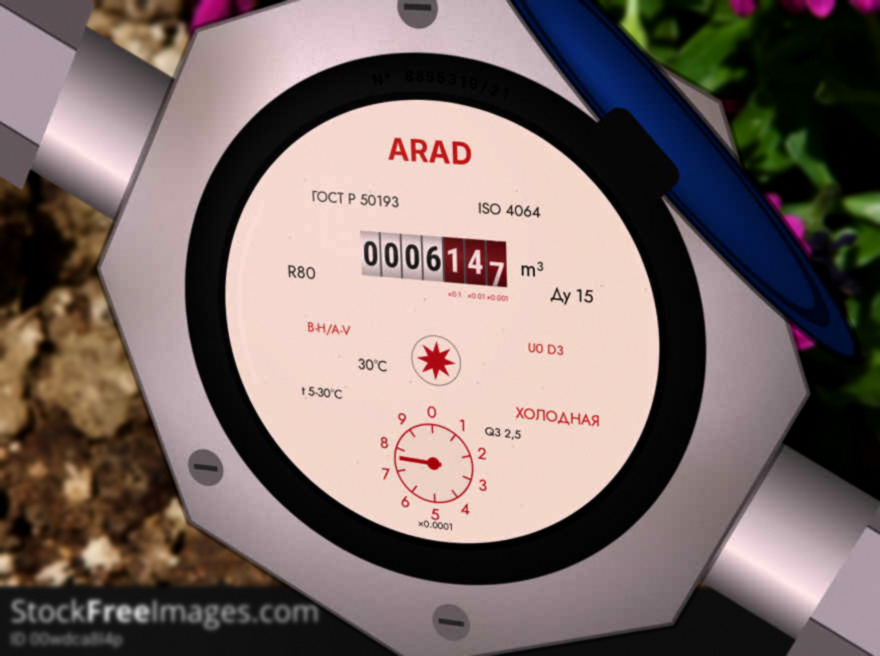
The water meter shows 6.1467; m³
